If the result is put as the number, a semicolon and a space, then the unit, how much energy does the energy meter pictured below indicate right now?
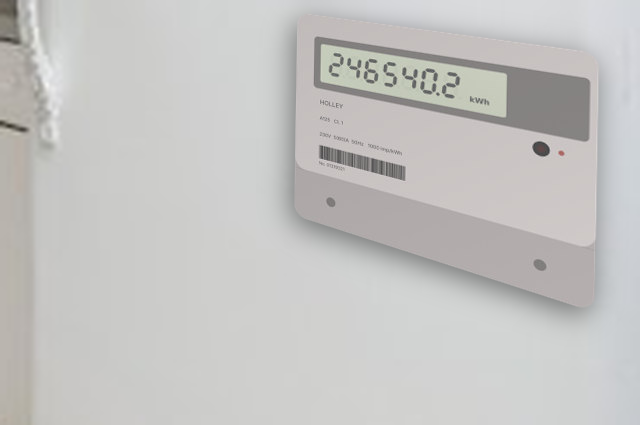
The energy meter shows 246540.2; kWh
